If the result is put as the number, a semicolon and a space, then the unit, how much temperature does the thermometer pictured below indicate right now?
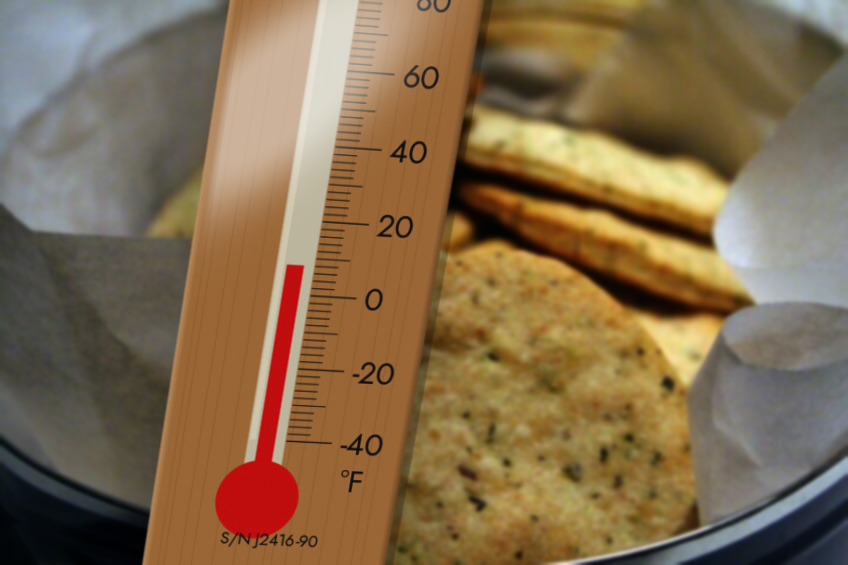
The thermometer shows 8; °F
